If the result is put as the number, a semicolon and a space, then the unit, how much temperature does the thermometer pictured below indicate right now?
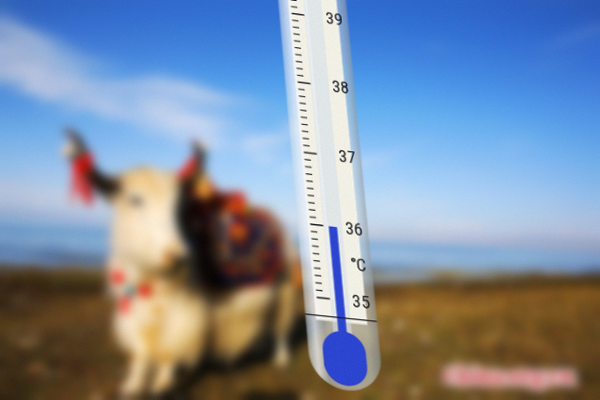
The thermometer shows 36; °C
